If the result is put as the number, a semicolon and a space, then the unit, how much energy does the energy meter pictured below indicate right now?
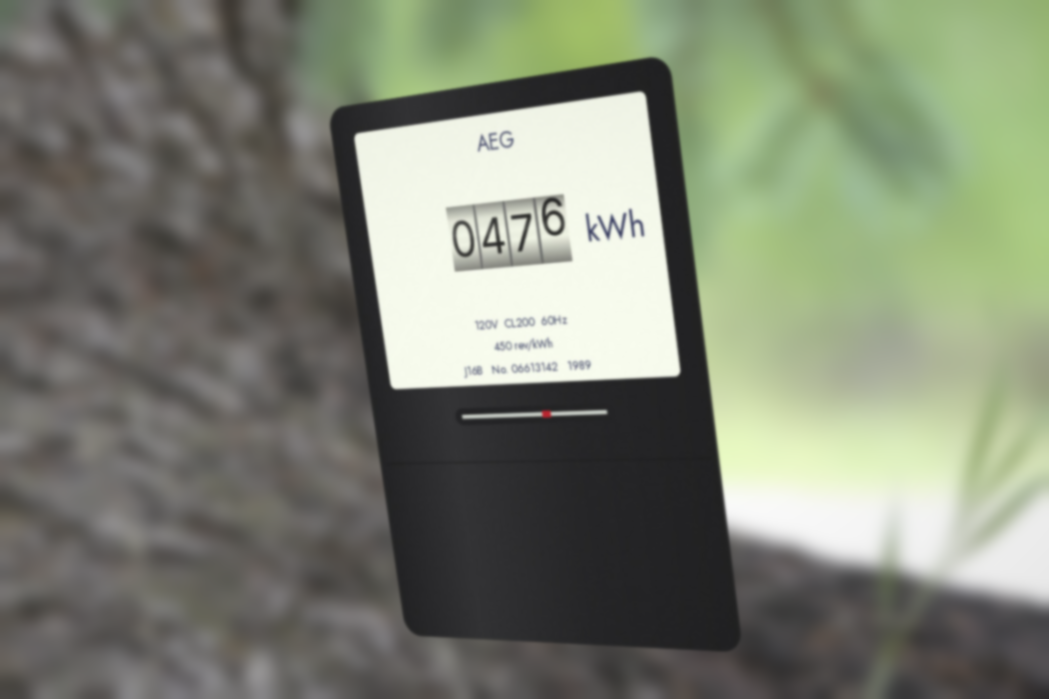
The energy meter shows 476; kWh
